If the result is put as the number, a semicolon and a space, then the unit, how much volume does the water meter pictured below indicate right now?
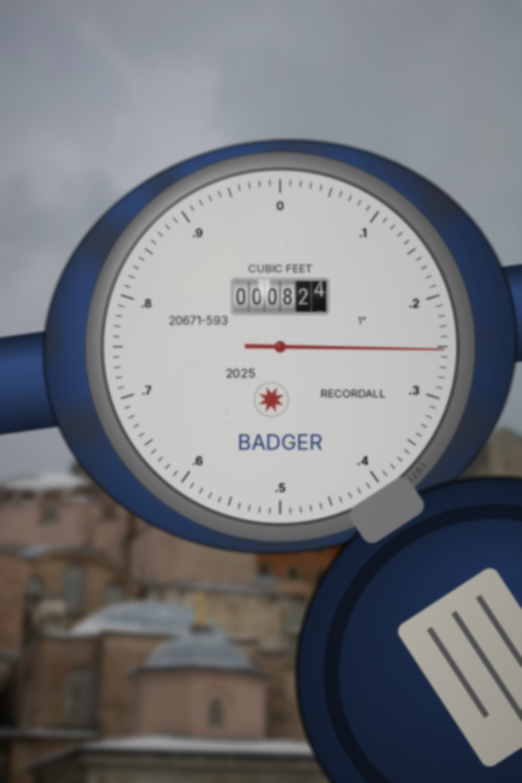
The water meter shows 824.25; ft³
